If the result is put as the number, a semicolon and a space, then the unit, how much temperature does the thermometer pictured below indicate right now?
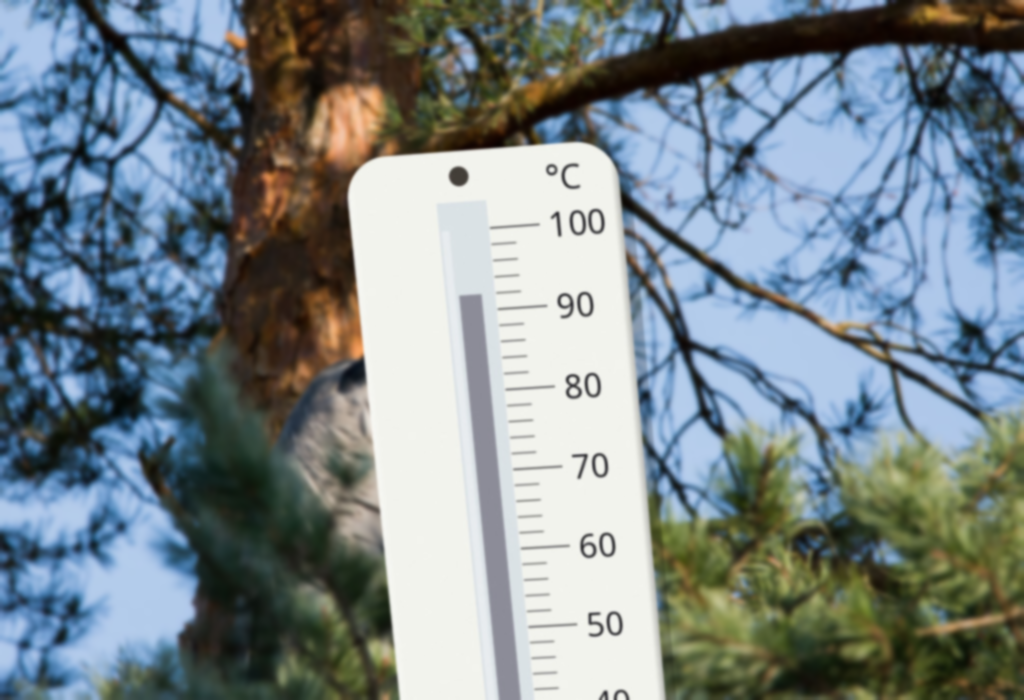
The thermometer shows 92; °C
